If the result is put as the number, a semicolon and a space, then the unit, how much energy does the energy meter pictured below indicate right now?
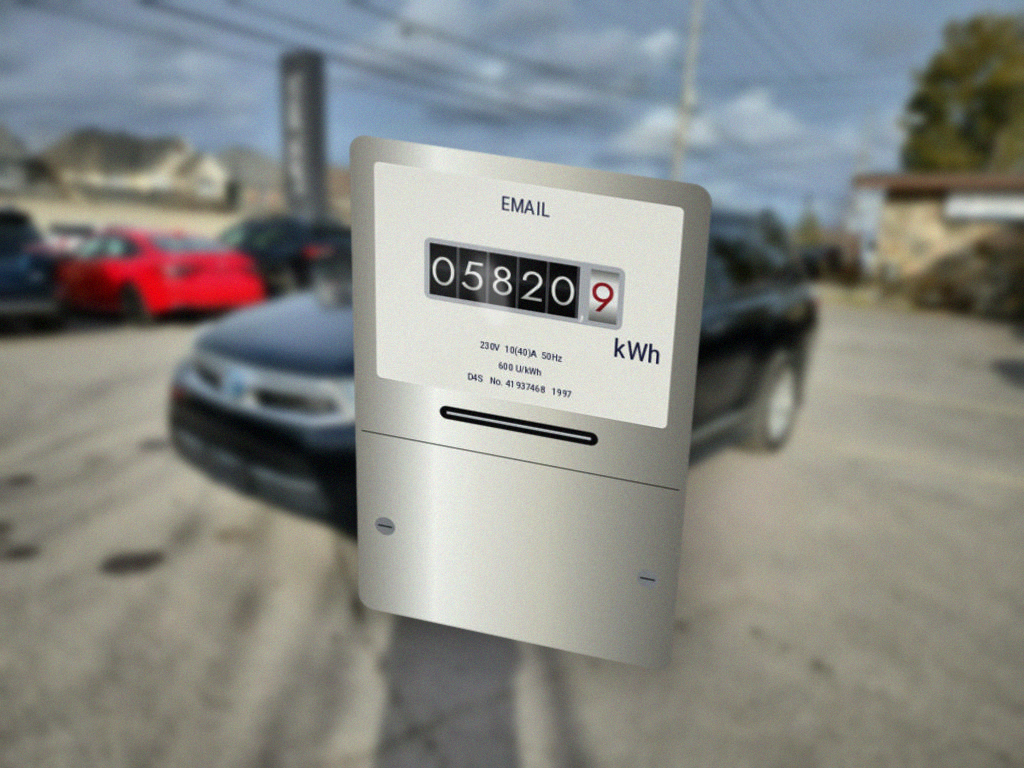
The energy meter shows 5820.9; kWh
